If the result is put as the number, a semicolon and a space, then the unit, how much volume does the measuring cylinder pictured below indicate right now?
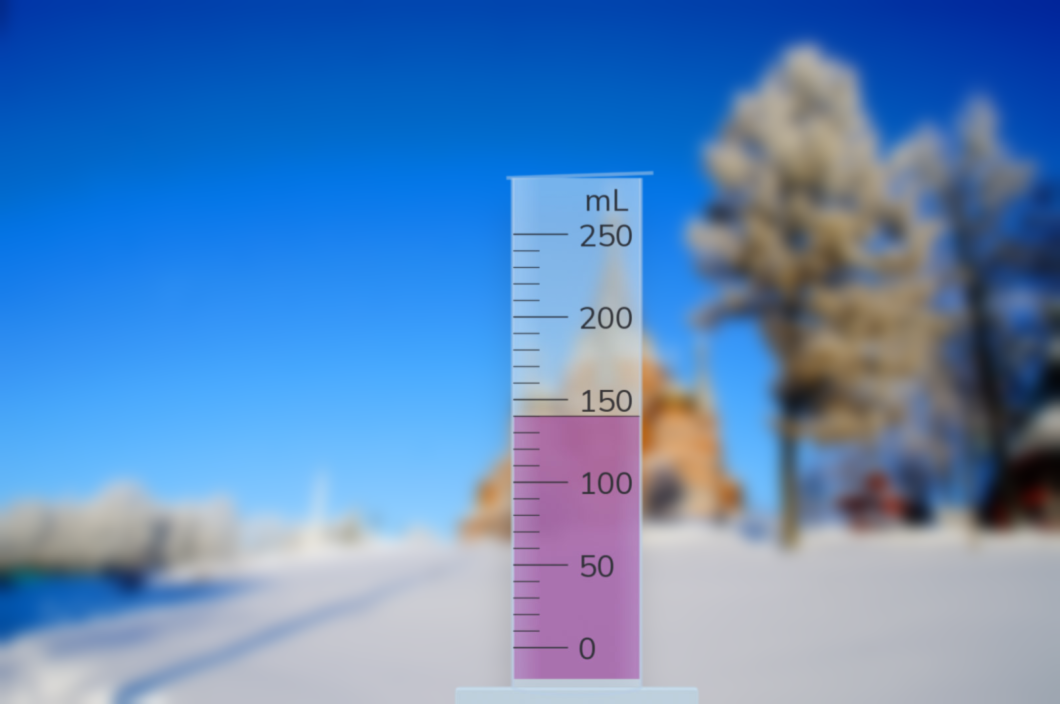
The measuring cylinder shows 140; mL
